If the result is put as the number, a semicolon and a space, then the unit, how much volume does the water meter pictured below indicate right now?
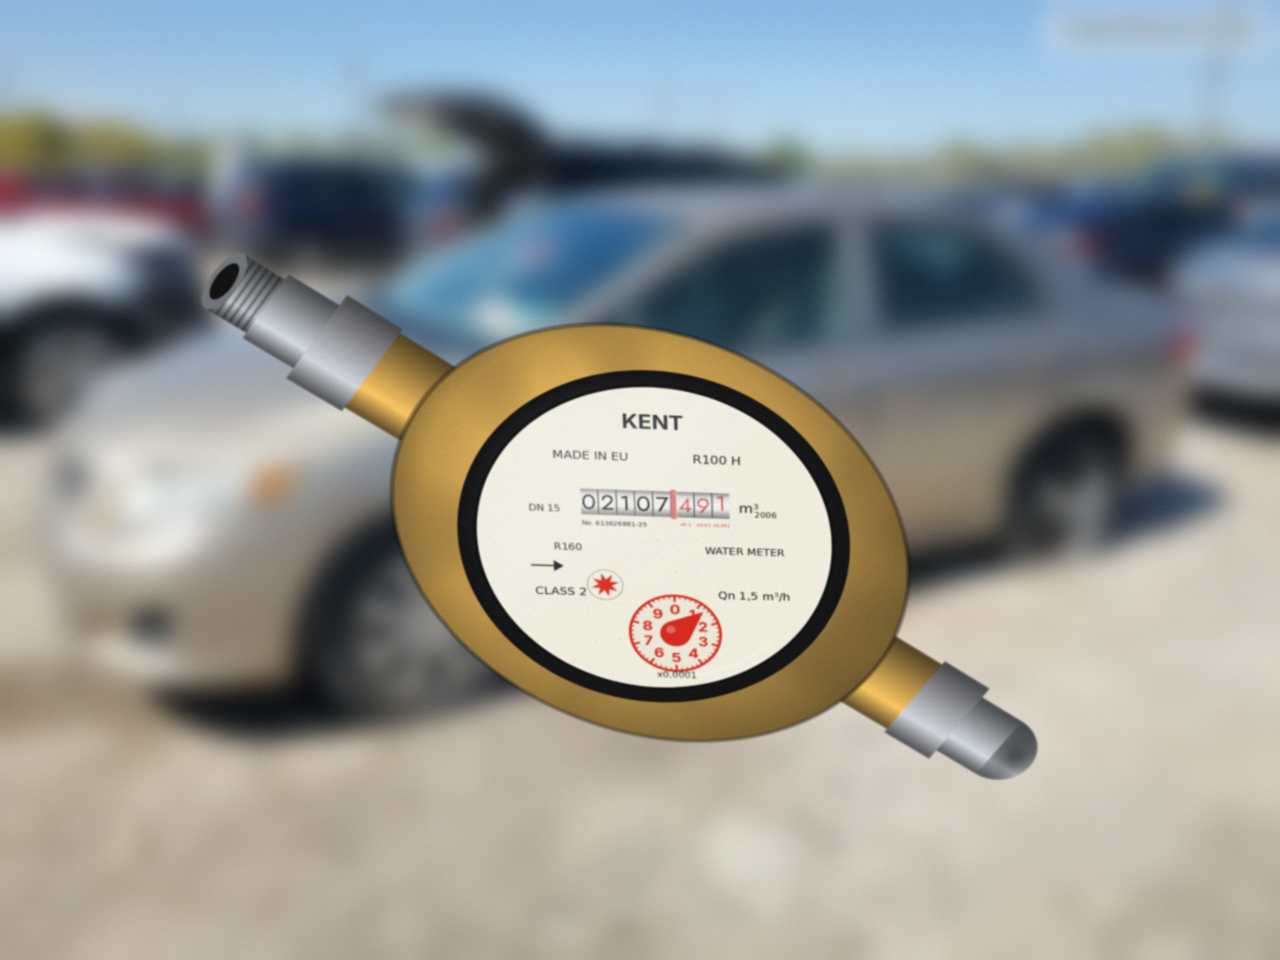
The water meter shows 2107.4911; m³
